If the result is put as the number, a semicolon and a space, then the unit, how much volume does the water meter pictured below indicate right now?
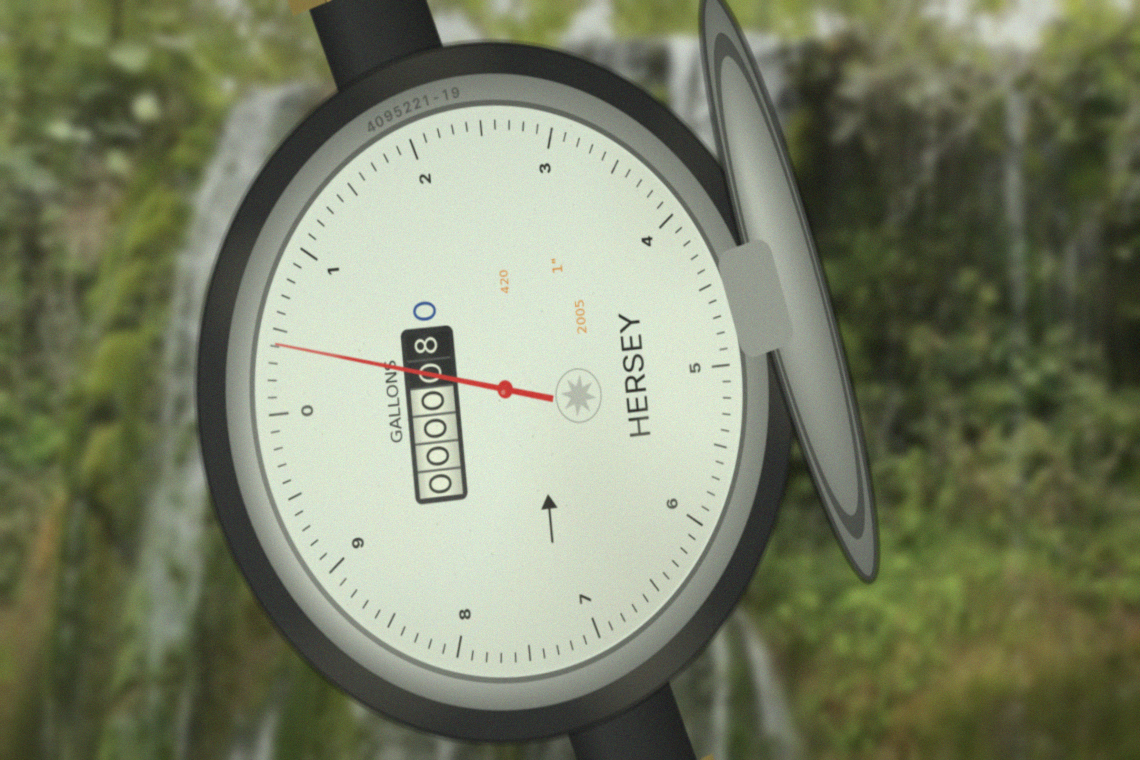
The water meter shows 80.4; gal
